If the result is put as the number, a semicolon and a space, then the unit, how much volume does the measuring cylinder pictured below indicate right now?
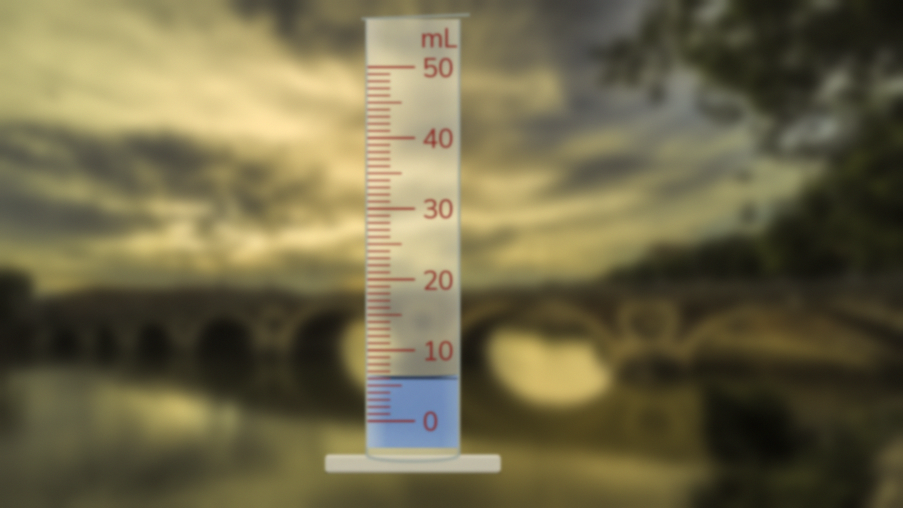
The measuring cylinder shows 6; mL
